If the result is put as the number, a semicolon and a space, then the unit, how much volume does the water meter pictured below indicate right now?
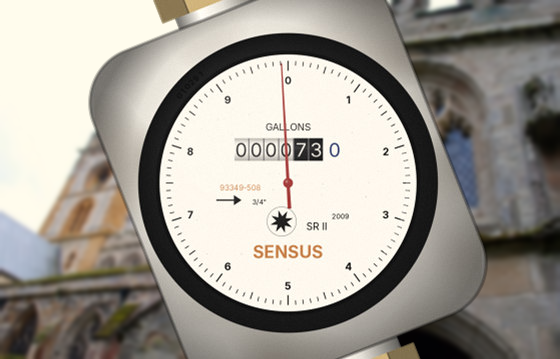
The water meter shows 729.9; gal
